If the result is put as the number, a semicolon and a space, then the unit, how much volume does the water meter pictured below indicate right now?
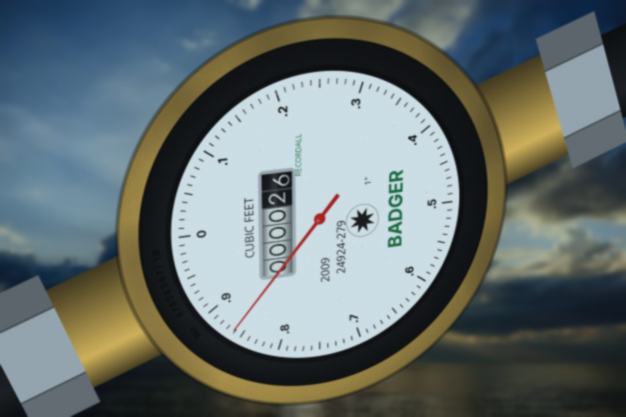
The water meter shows 25.86; ft³
